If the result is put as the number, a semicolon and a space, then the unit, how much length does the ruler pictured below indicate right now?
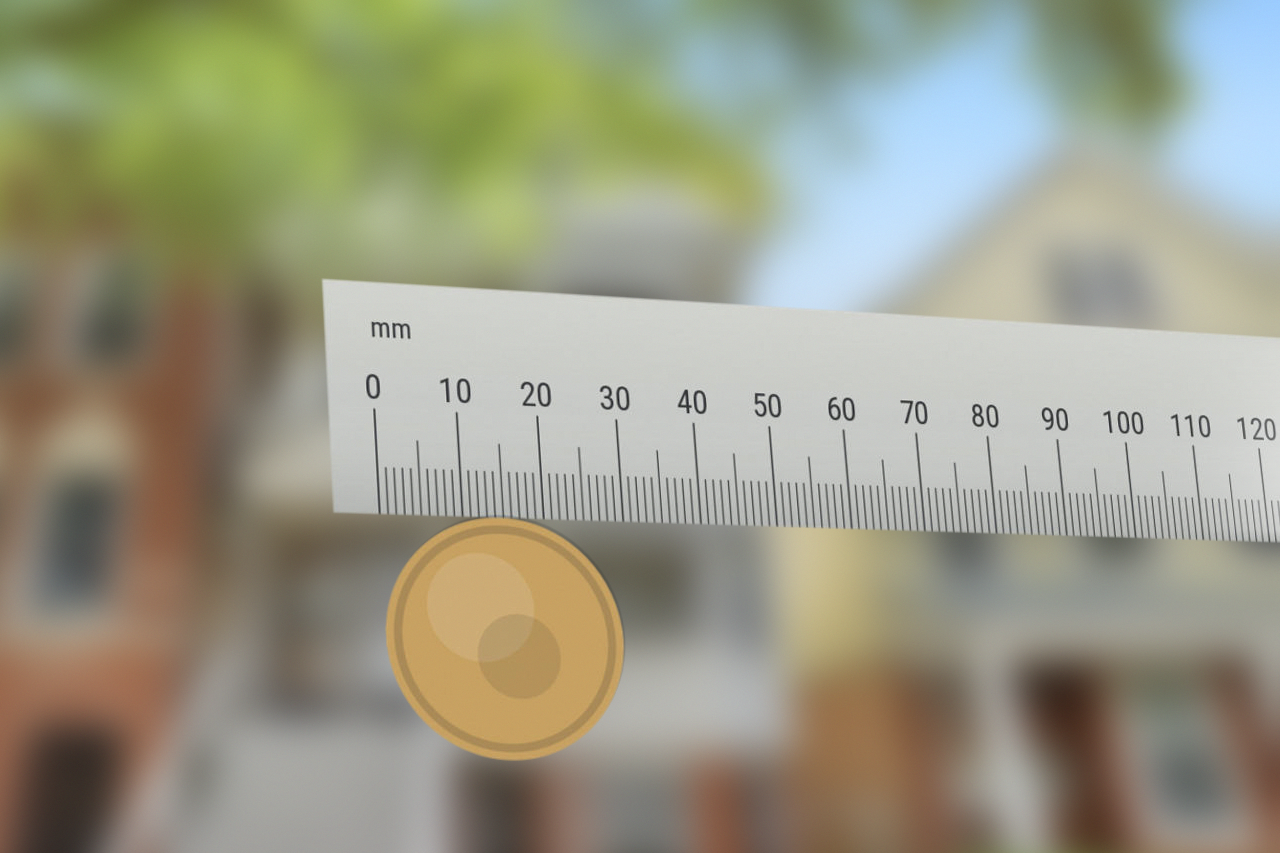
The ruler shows 29; mm
